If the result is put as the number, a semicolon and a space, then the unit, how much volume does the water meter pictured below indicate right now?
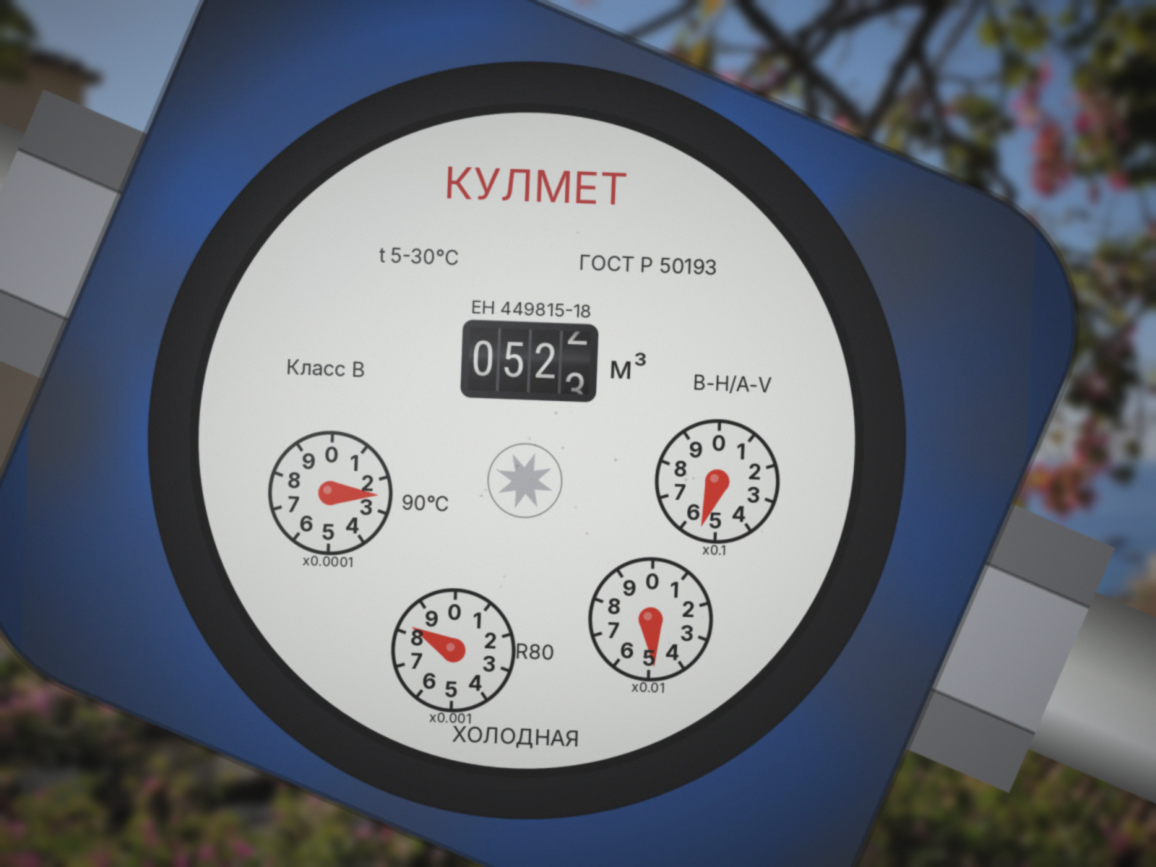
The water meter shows 522.5482; m³
